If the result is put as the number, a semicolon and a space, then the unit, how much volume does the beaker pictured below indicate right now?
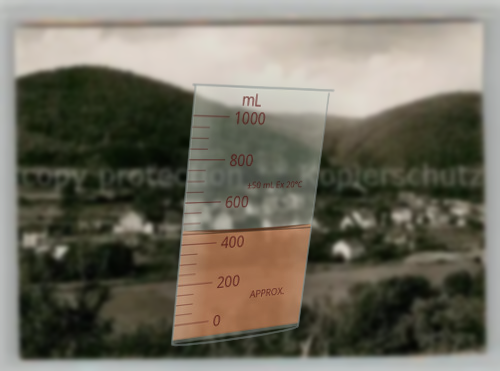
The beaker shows 450; mL
